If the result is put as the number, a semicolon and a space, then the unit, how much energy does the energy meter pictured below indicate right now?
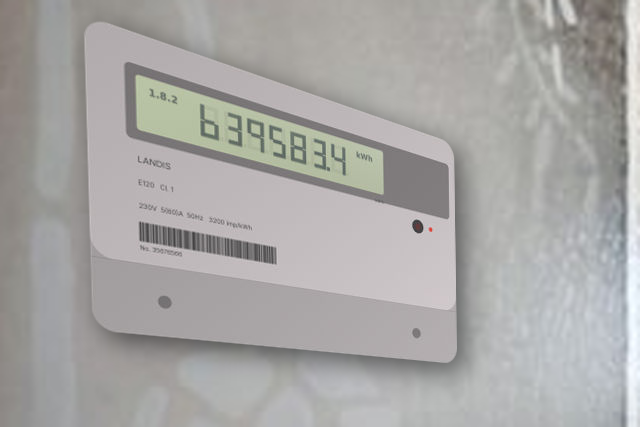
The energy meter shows 639583.4; kWh
